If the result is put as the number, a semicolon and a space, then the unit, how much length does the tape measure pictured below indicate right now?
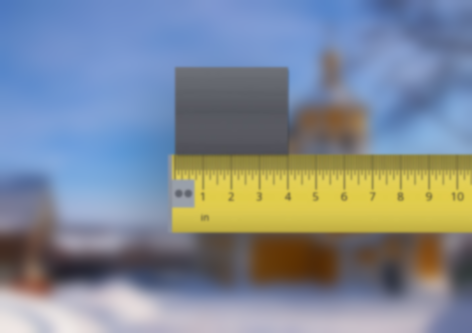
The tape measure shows 4; in
